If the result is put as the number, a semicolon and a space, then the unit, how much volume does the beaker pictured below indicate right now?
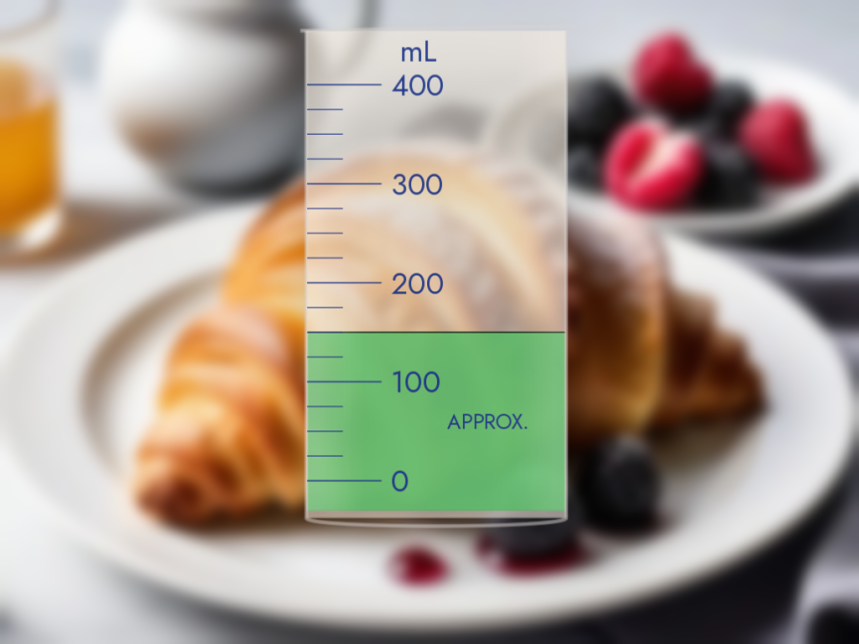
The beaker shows 150; mL
